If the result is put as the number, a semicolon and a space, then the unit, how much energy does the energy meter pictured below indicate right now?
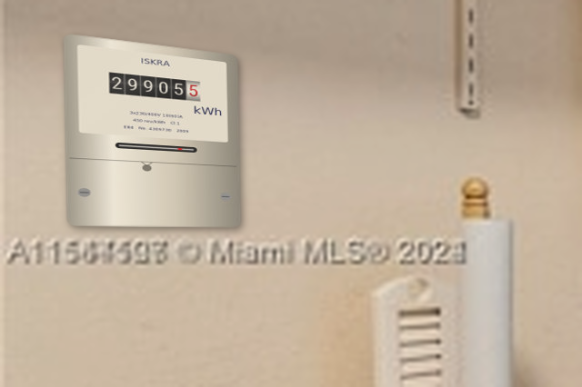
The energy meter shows 29905.5; kWh
